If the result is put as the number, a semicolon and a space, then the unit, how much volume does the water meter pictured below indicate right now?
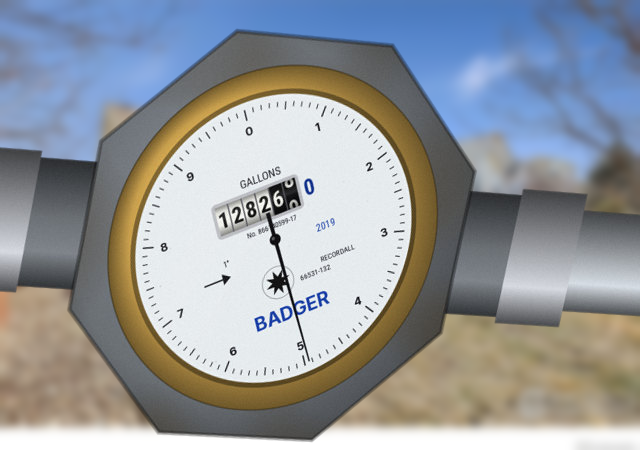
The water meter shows 1282684.9; gal
